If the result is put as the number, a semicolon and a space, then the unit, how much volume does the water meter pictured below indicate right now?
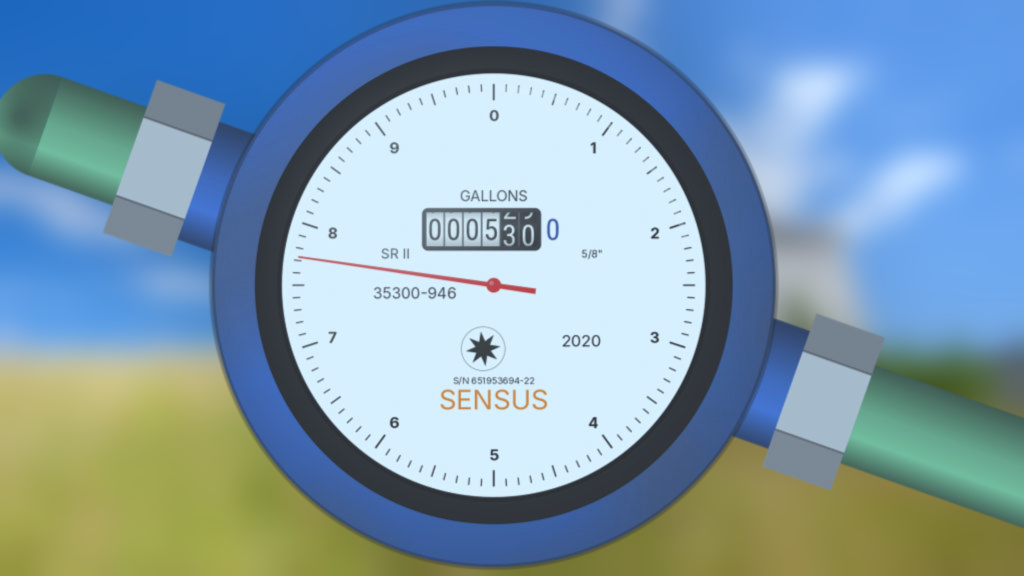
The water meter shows 5297.7; gal
